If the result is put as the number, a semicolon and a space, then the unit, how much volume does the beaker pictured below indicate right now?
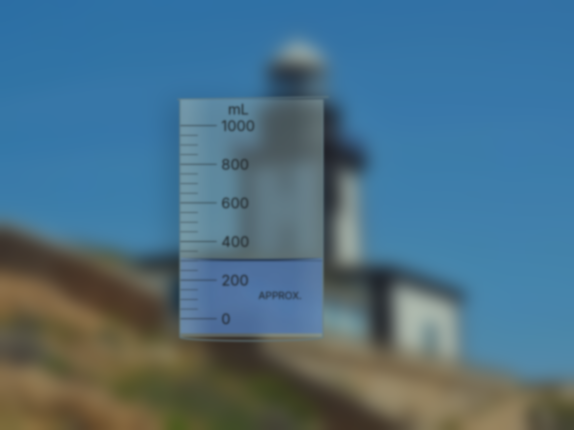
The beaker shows 300; mL
